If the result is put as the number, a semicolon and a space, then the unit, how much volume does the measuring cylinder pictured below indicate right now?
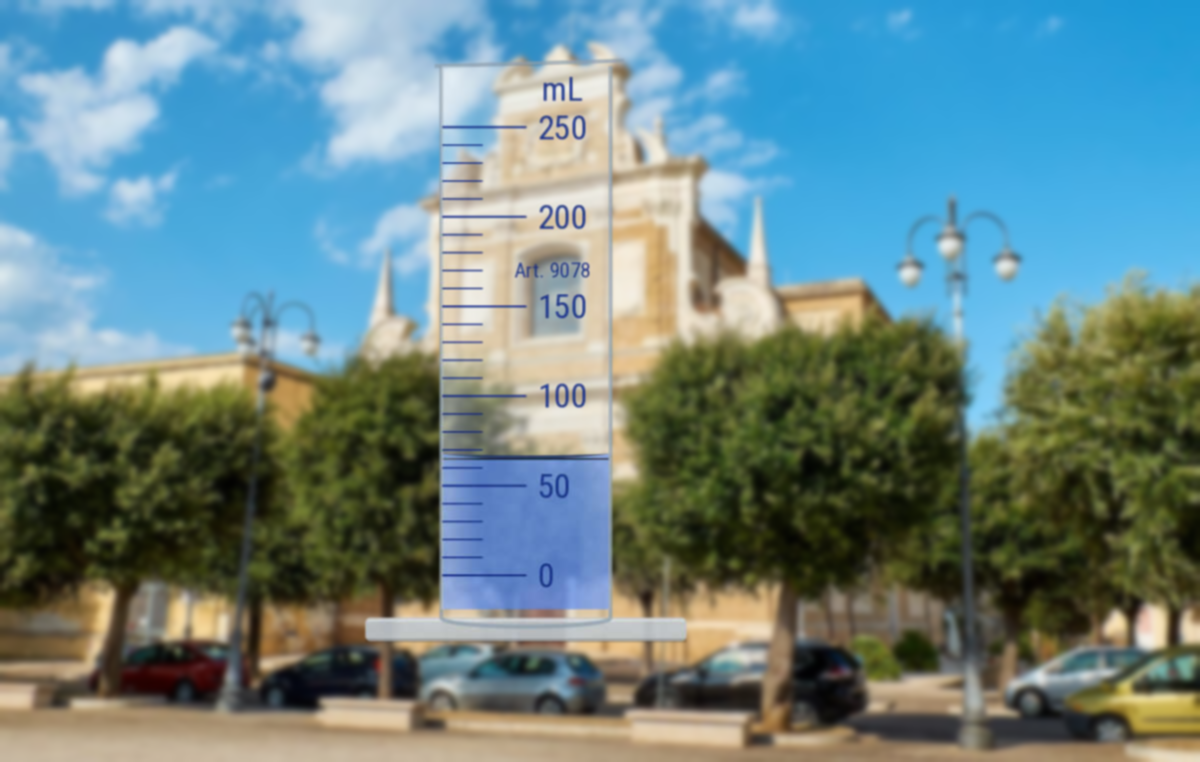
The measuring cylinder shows 65; mL
